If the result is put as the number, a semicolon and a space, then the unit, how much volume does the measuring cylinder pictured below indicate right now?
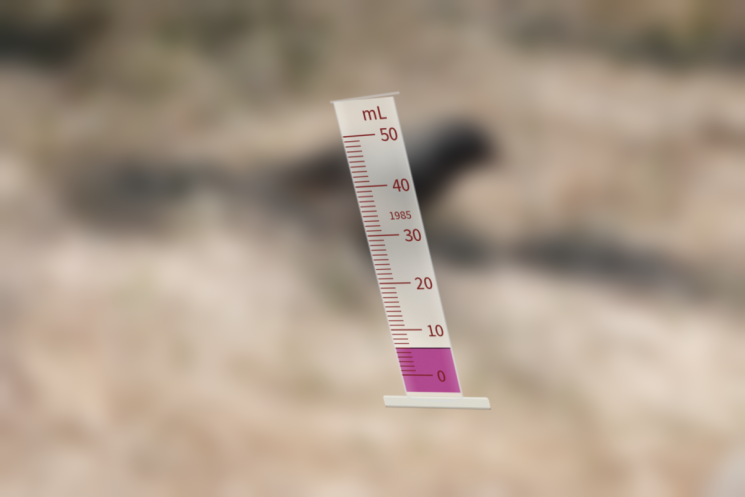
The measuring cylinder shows 6; mL
